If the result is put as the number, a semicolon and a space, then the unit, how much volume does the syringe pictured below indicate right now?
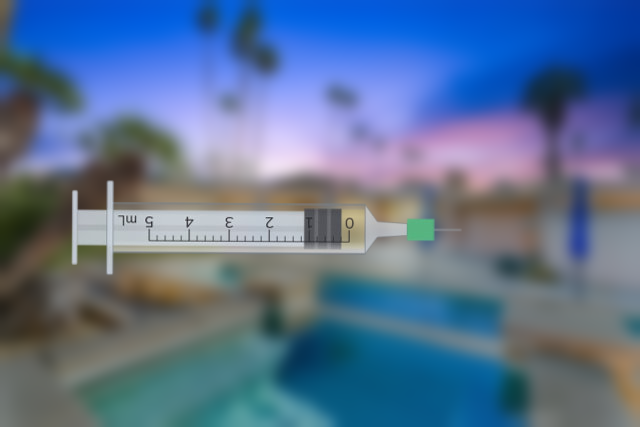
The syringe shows 0.2; mL
